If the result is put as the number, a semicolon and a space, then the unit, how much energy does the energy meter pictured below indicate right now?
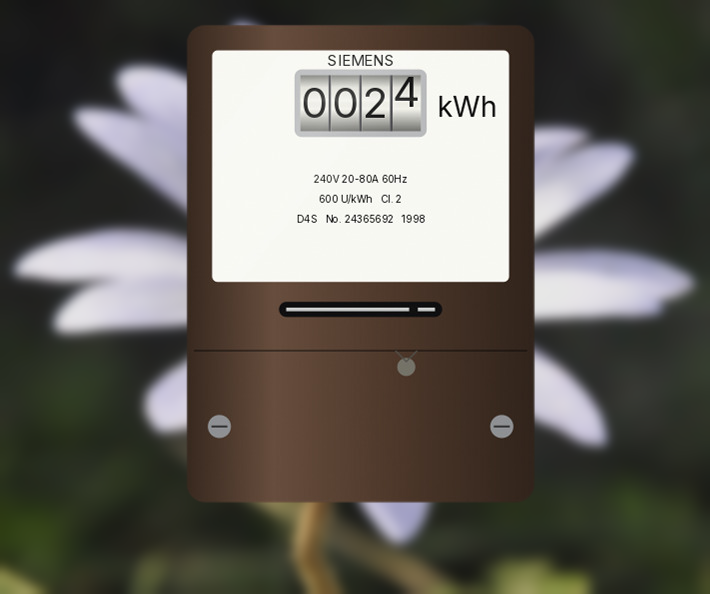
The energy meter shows 24; kWh
